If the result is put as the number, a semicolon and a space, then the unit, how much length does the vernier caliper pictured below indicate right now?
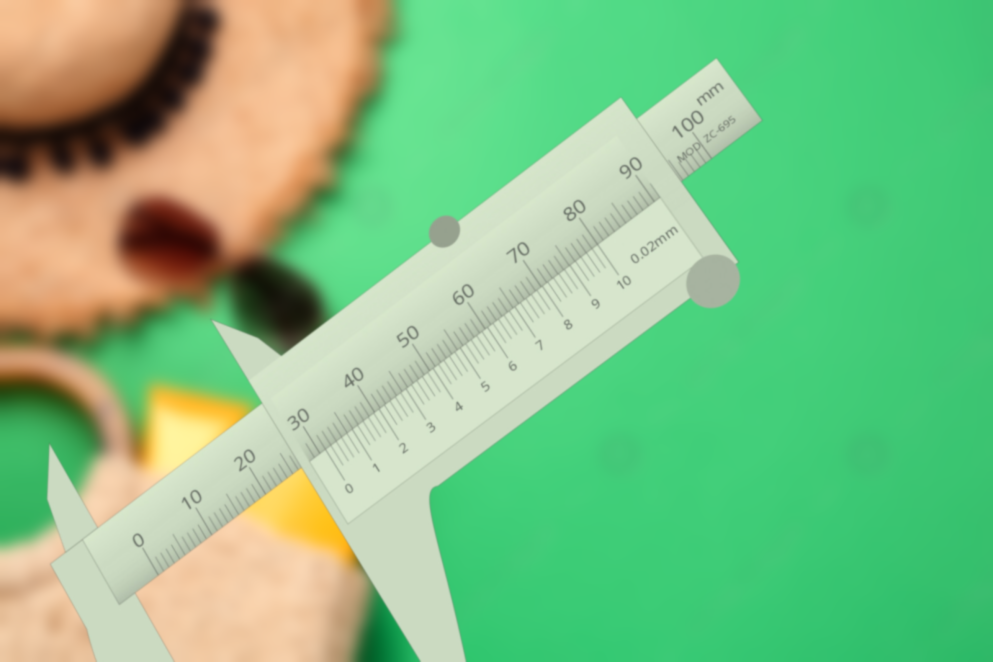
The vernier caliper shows 31.0; mm
